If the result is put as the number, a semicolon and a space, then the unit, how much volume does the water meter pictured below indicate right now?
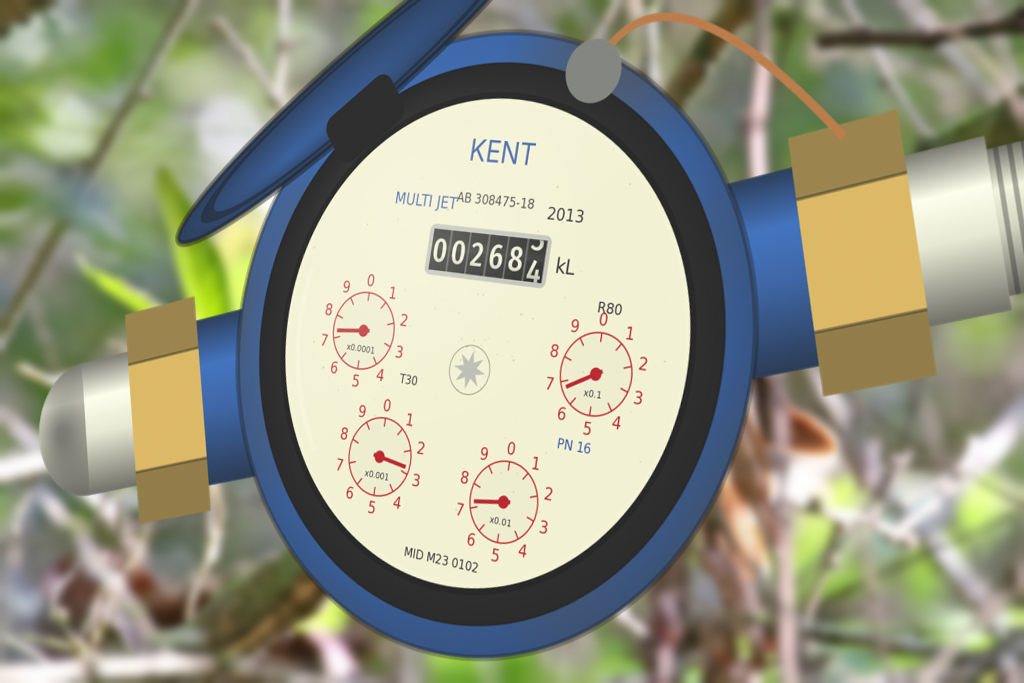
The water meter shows 2683.6727; kL
